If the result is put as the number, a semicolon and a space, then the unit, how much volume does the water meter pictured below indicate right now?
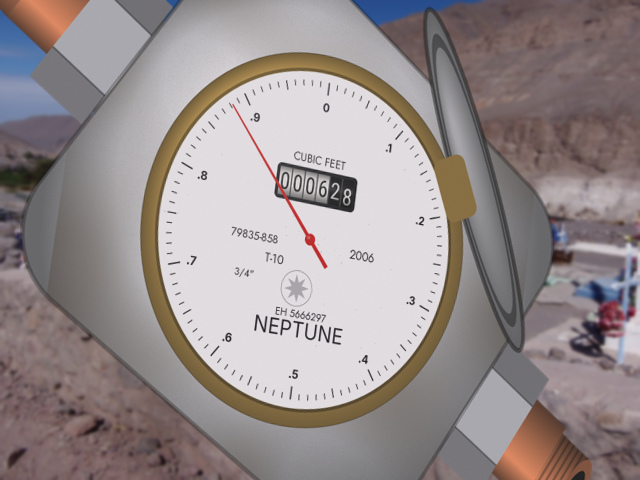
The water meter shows 627.88; ft³
